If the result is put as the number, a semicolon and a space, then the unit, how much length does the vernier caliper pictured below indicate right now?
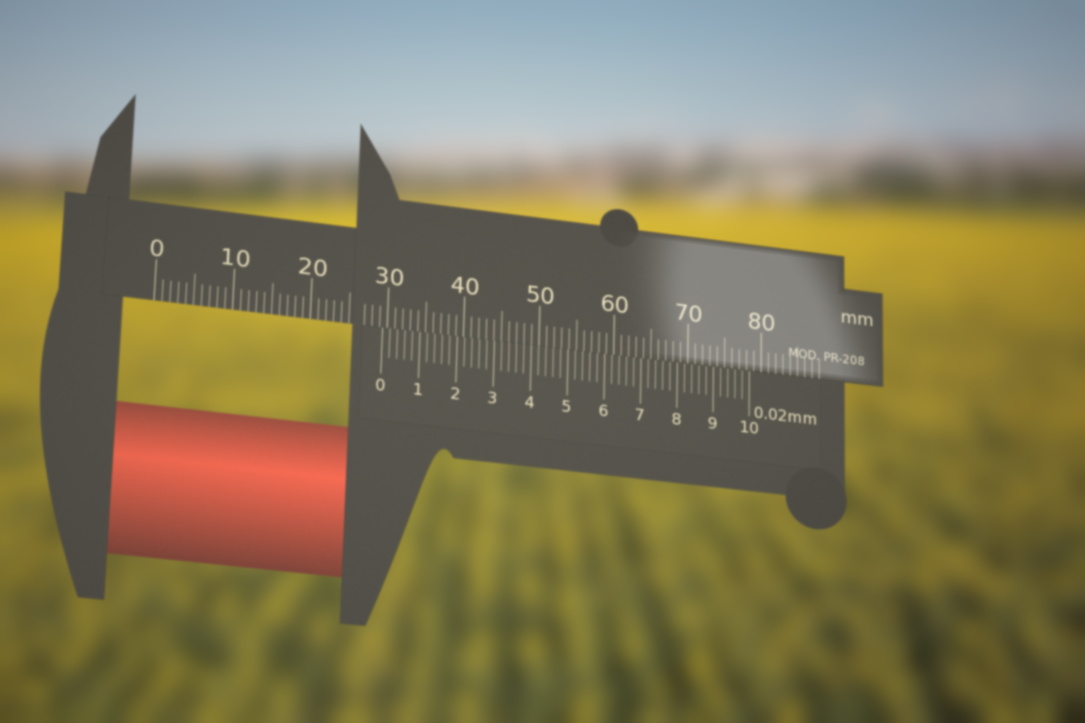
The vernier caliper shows 29.4; mm
